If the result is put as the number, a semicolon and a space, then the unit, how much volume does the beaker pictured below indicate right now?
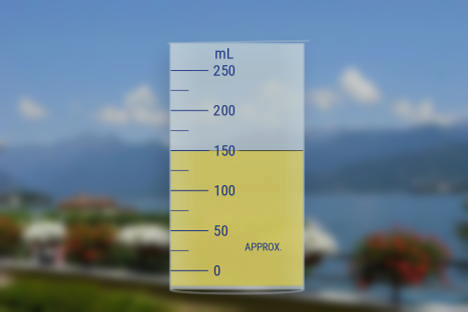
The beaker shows 150; mL
